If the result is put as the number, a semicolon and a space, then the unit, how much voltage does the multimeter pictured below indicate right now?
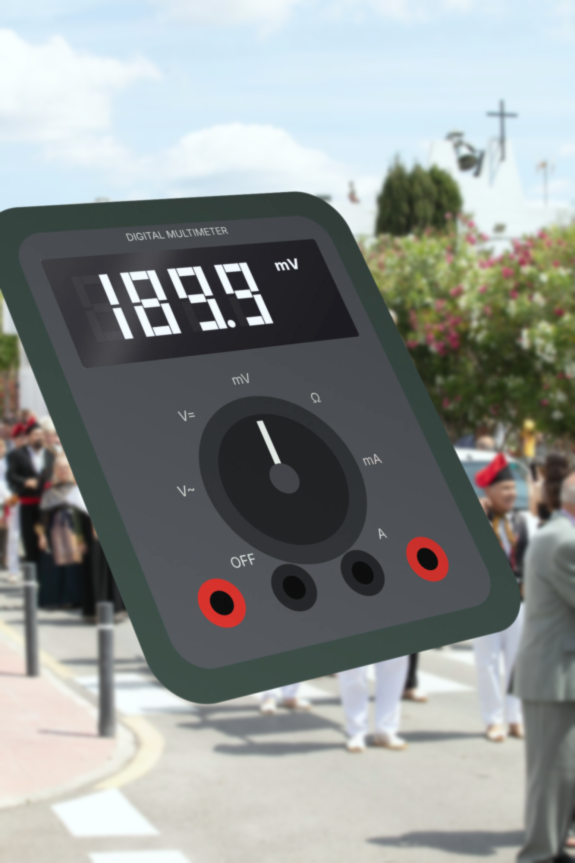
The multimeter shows 189.9; mV
